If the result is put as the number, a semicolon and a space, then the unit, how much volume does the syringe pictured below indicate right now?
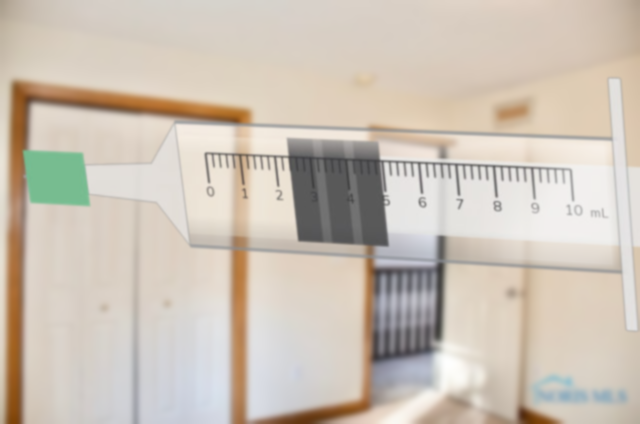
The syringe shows 2.4; mL
